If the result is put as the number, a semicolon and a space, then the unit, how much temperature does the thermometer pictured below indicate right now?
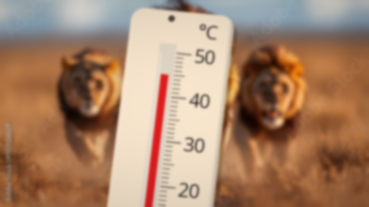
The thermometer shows 45; °C
